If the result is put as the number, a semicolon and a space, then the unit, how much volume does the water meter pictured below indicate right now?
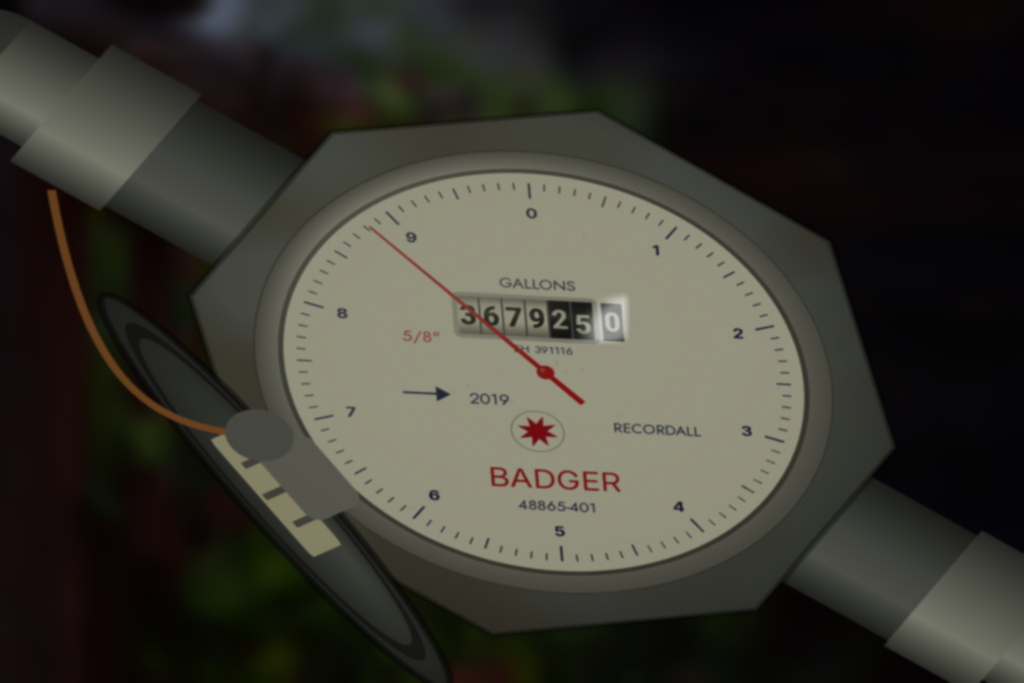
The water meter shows 3679248.8; gal
